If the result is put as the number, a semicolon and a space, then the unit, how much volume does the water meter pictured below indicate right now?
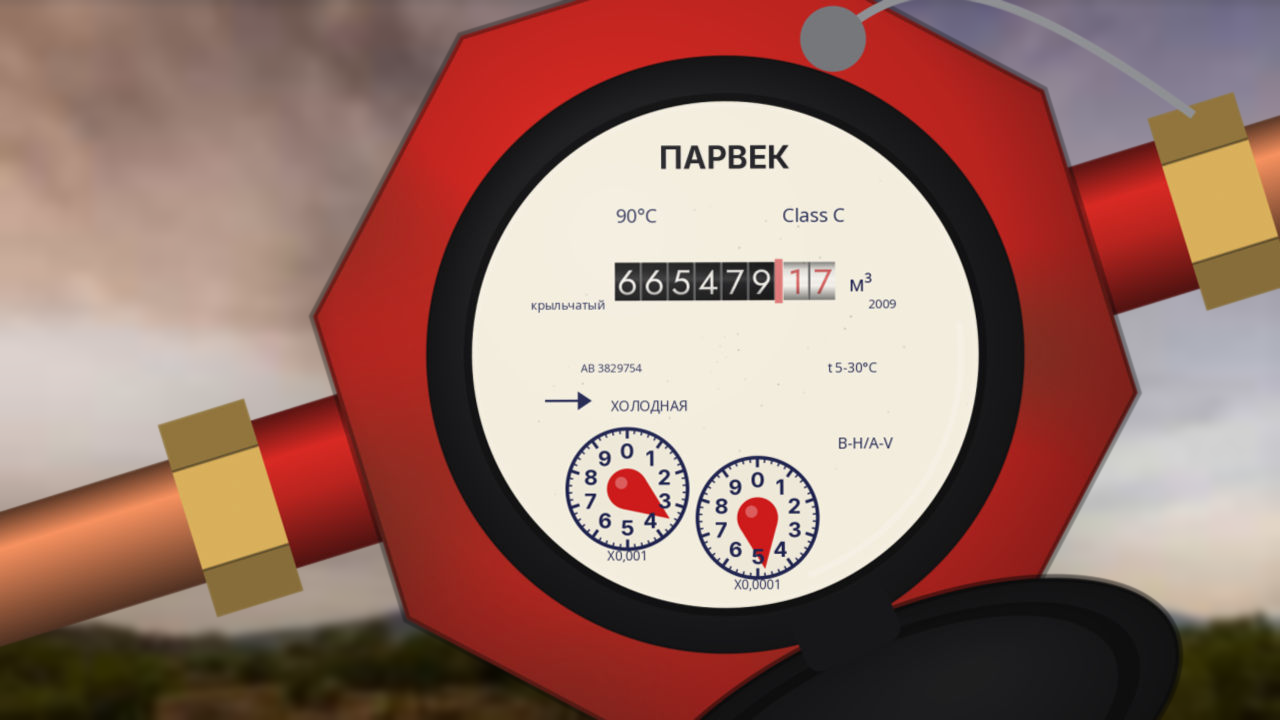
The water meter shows 665479.1734; m³
